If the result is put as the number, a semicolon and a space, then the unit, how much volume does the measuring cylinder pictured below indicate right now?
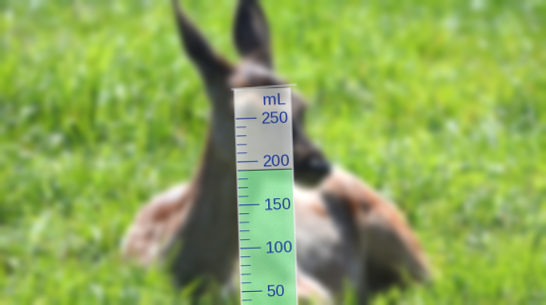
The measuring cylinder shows 190; mL
